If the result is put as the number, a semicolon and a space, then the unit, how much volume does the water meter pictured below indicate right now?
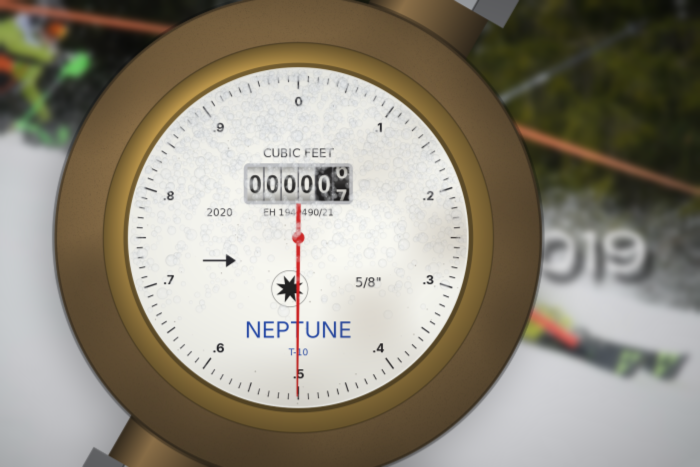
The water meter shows 6.50; ft³
